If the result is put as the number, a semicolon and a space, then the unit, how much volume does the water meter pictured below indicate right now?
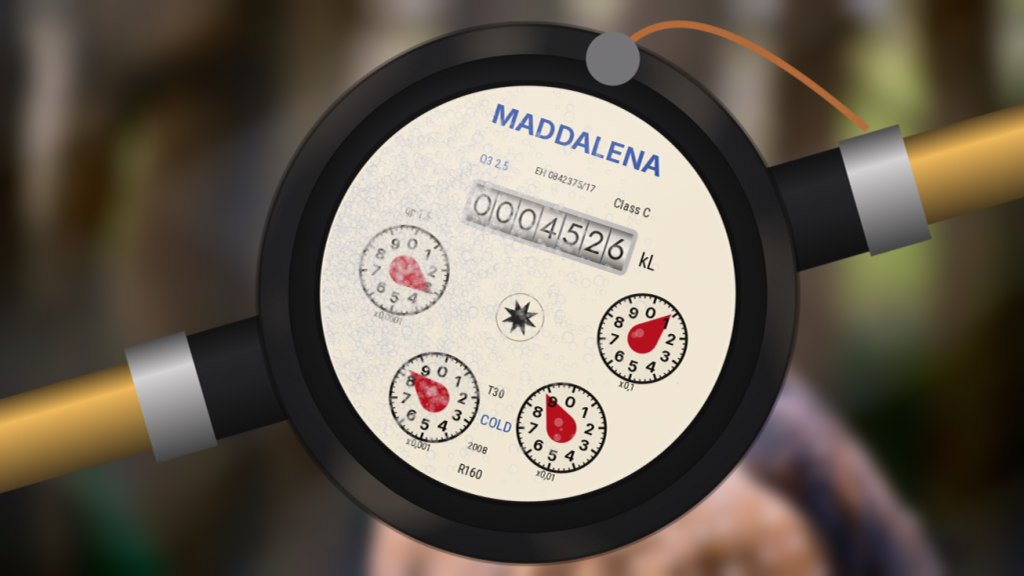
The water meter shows 4526.0883; kL
